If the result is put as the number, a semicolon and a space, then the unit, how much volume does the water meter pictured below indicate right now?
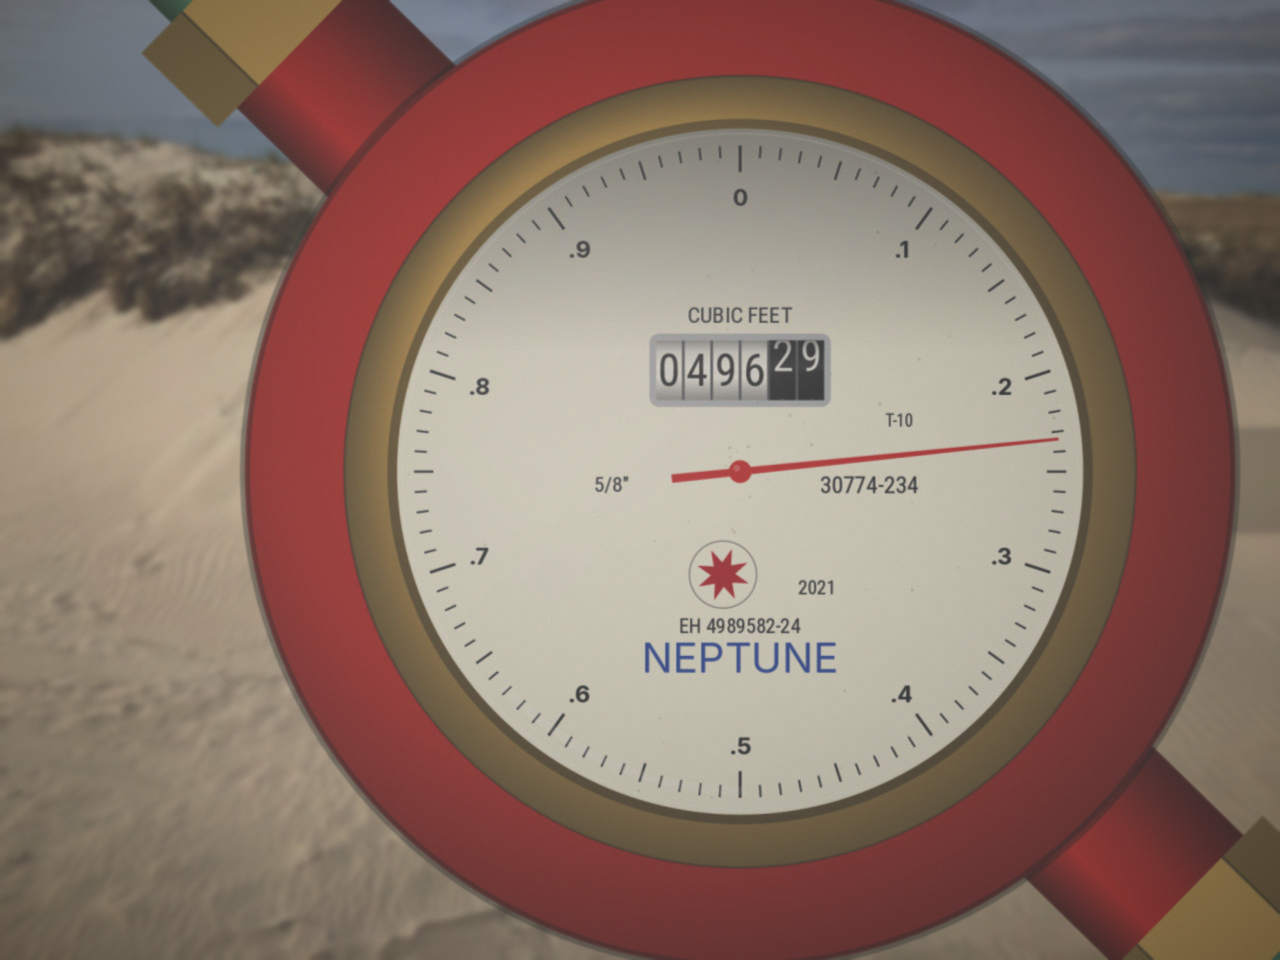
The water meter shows 49629.23; ft³
